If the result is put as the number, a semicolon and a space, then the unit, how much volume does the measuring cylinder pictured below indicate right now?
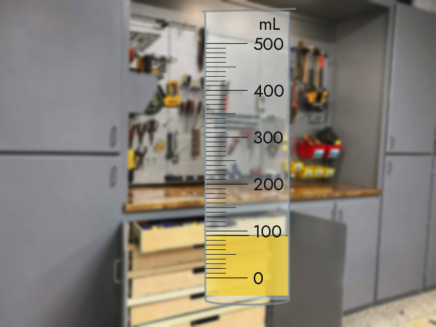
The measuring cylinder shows 90; mL
